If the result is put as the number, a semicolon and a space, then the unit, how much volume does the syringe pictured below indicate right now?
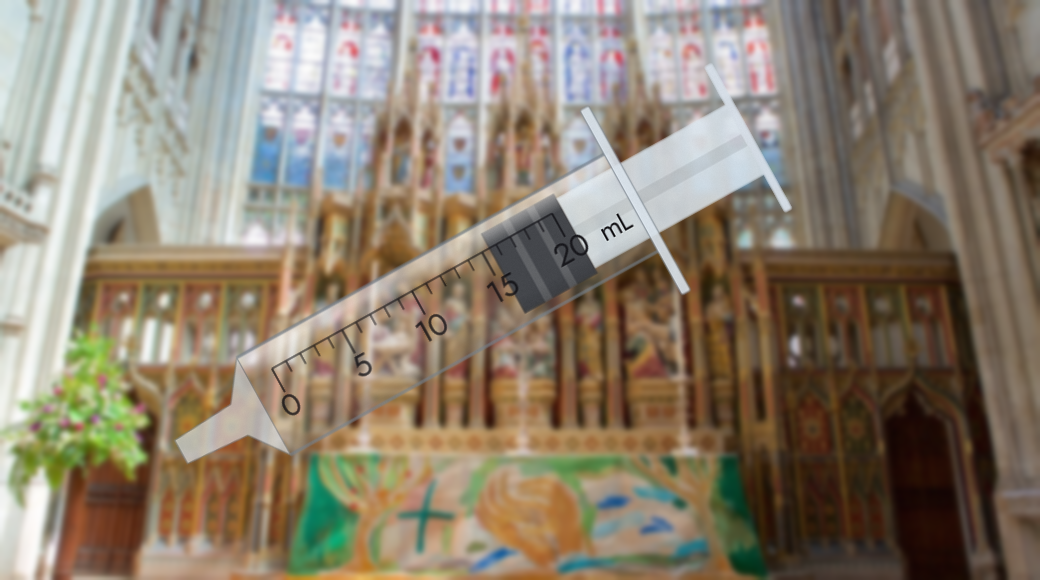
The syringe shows 15.5; mL
